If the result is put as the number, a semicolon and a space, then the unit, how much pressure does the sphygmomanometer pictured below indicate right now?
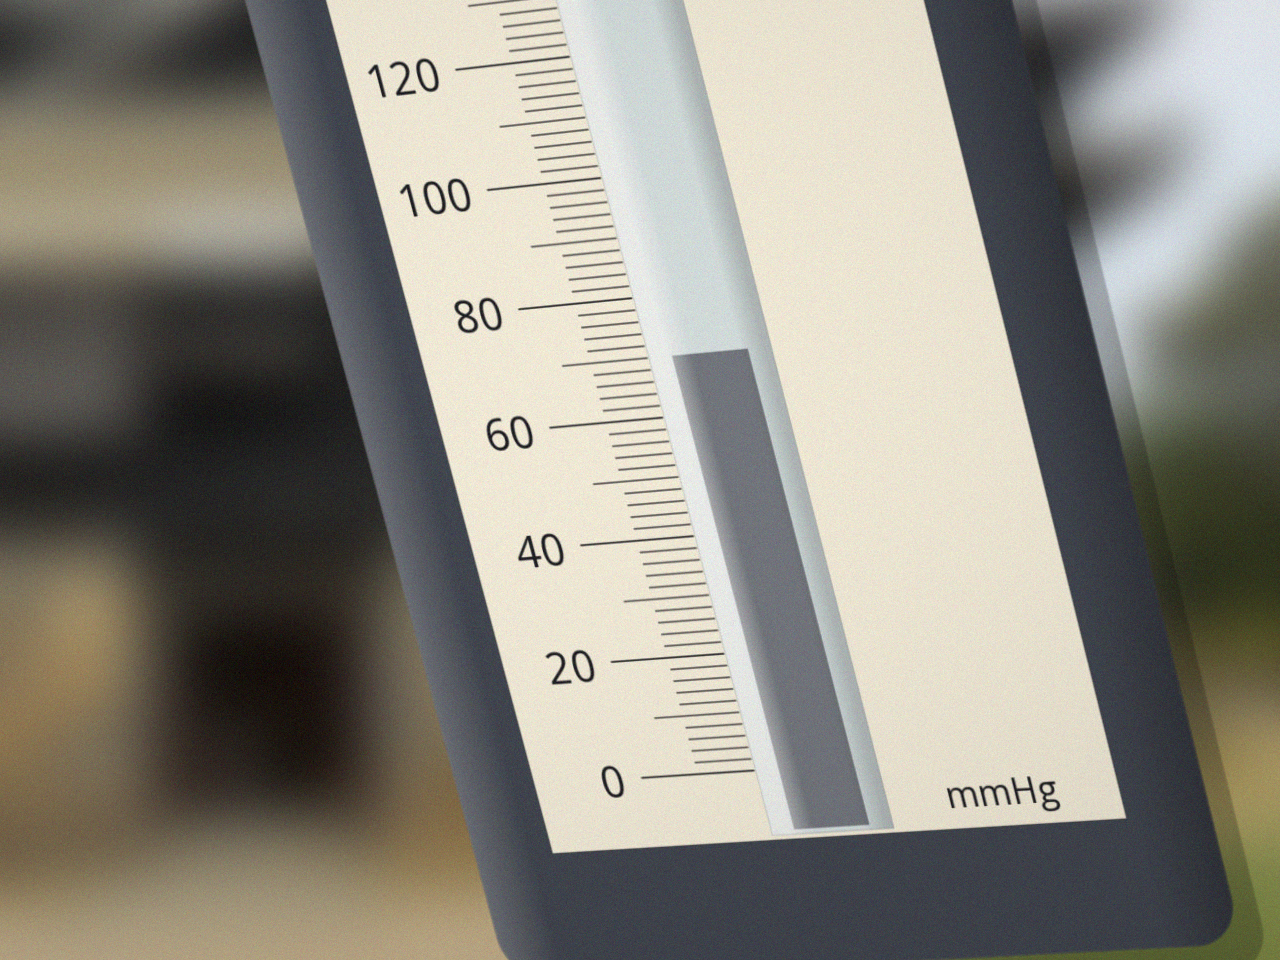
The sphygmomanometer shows 70; mmHg
